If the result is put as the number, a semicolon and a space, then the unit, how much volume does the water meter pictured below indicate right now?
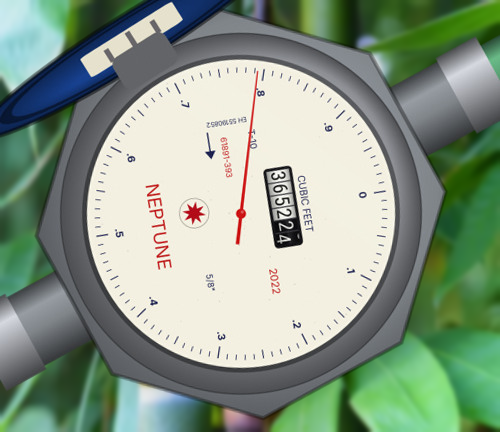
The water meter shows 365223.79; ft³
